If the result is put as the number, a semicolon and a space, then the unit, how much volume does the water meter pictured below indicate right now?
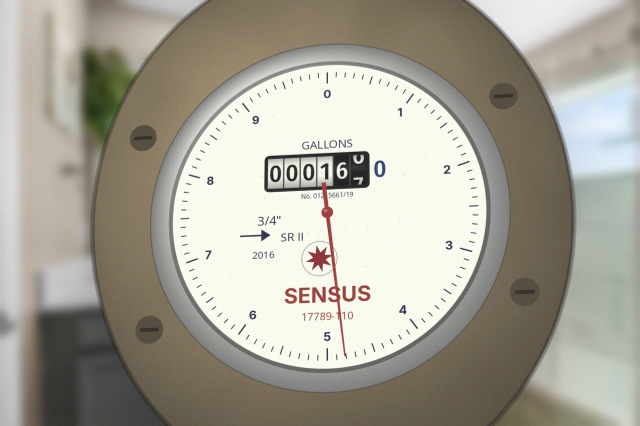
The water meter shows 1664.8; gal
